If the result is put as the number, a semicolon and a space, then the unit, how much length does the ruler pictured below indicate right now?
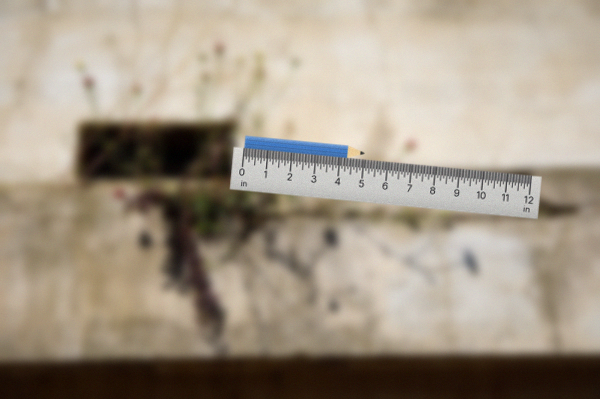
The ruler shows 5; in
